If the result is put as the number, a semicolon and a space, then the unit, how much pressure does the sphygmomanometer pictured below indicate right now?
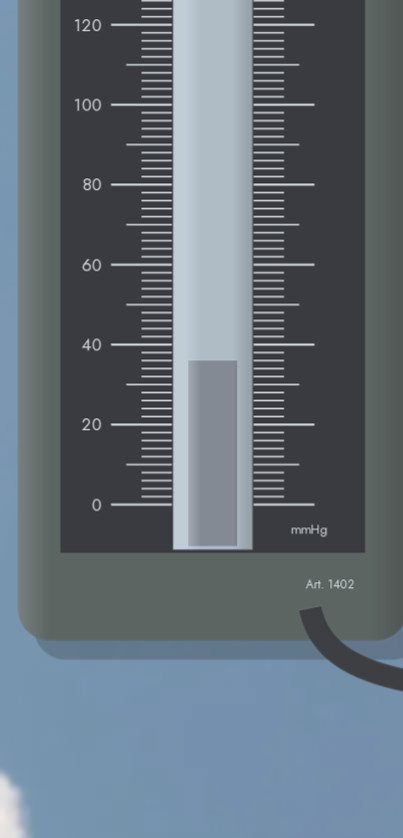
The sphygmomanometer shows 36; mmHg
